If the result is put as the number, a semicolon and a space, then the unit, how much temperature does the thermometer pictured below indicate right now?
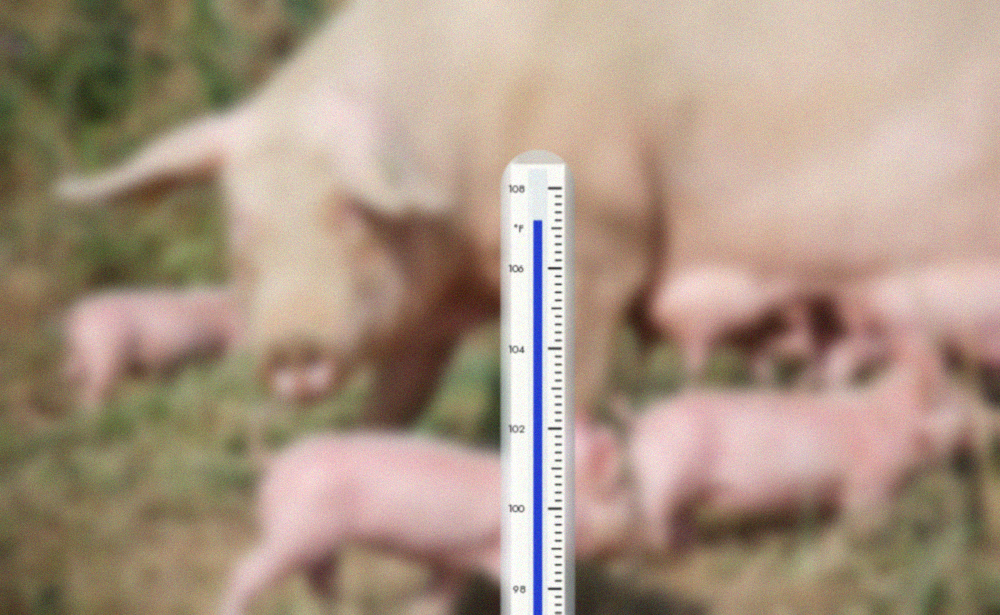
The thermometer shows 107.2; °F
